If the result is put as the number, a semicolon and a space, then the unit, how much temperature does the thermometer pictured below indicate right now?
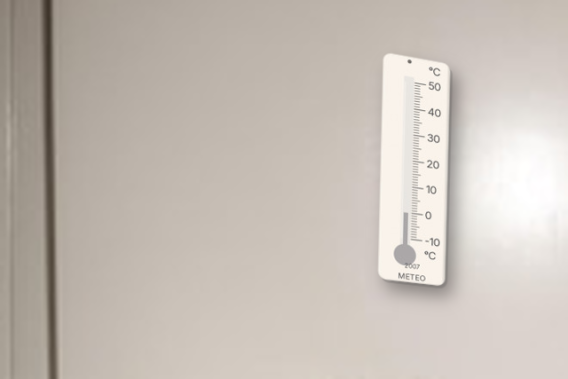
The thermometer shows 0; °C
